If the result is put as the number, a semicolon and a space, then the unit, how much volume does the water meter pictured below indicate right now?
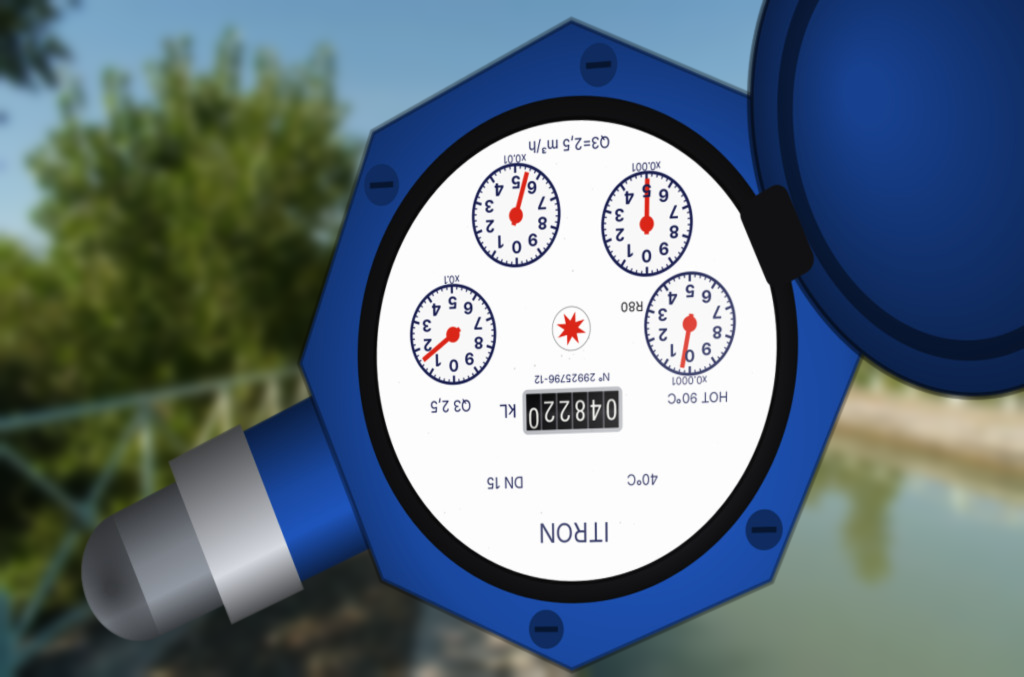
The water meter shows 48220.1550; kL
